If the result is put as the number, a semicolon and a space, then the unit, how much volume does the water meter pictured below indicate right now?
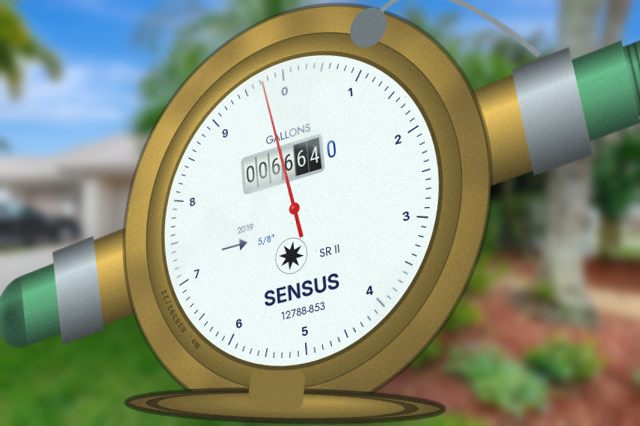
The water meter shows 66639.7; gal
